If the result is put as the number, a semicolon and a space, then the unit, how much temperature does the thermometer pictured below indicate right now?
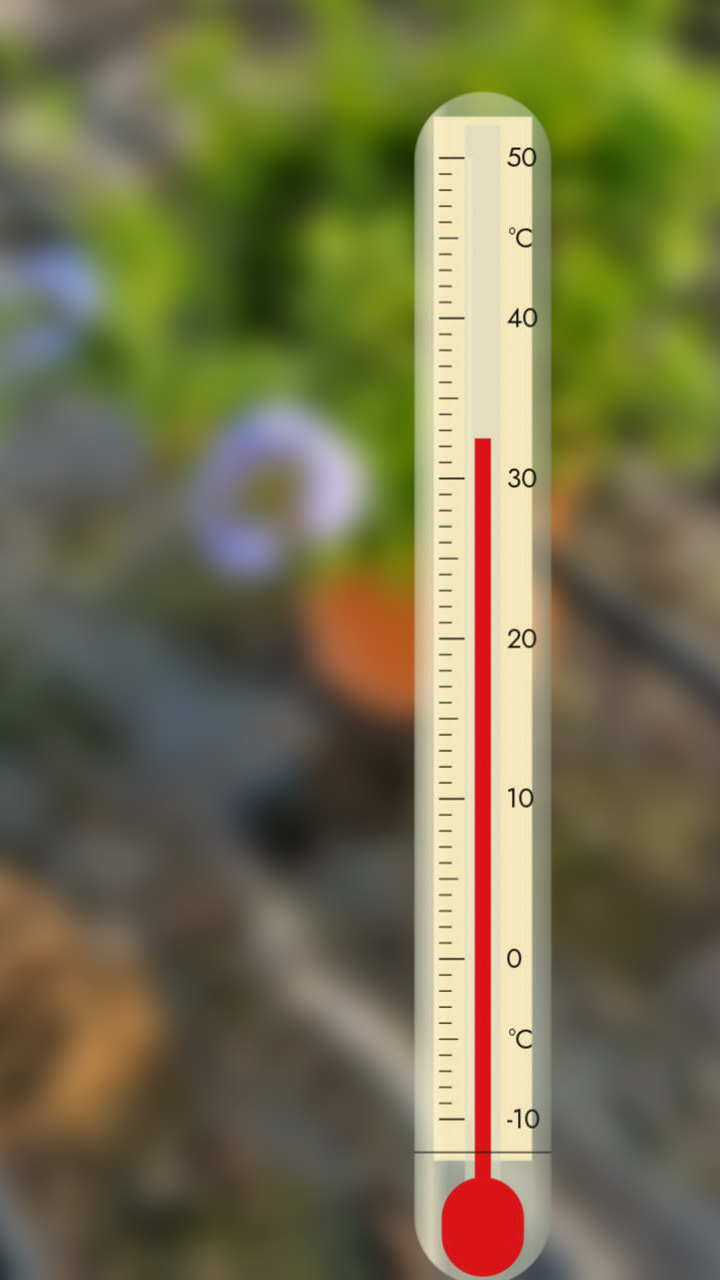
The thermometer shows 32.5; °C
